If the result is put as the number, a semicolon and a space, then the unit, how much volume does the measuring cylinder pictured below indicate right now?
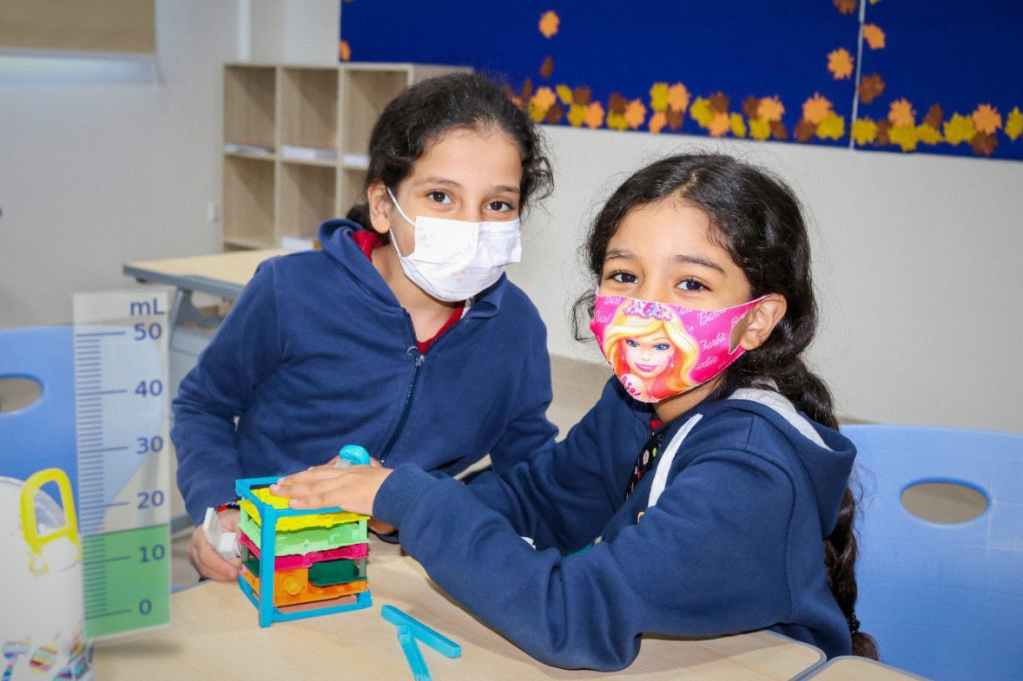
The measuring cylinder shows 15; mL
